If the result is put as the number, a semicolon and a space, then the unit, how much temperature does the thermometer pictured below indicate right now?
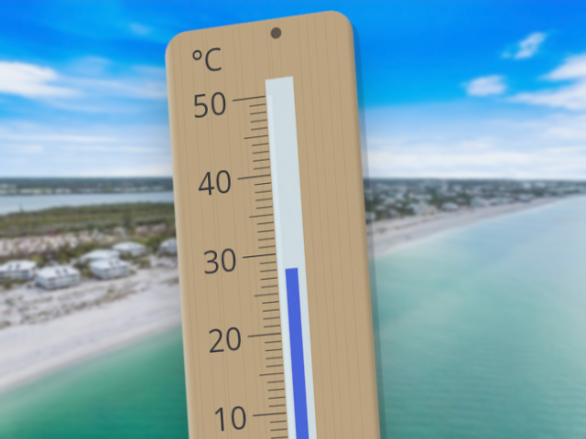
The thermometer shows 28; °C
